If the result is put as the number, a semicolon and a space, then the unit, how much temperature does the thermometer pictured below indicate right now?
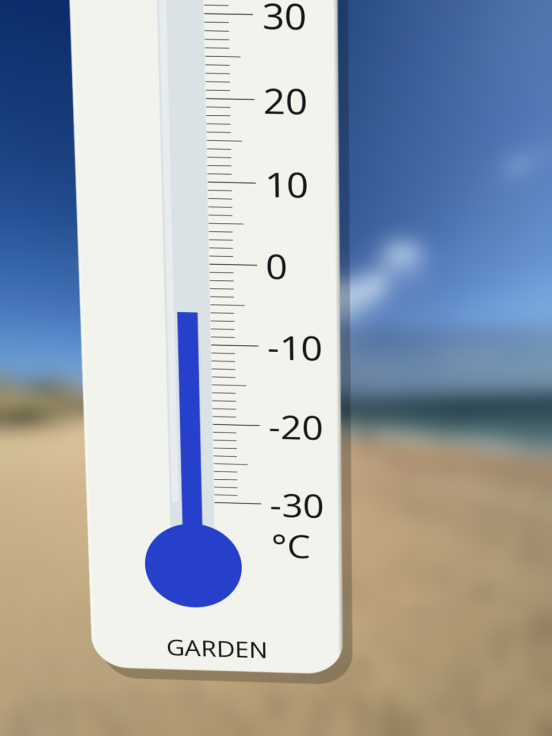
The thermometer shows -6; °C
